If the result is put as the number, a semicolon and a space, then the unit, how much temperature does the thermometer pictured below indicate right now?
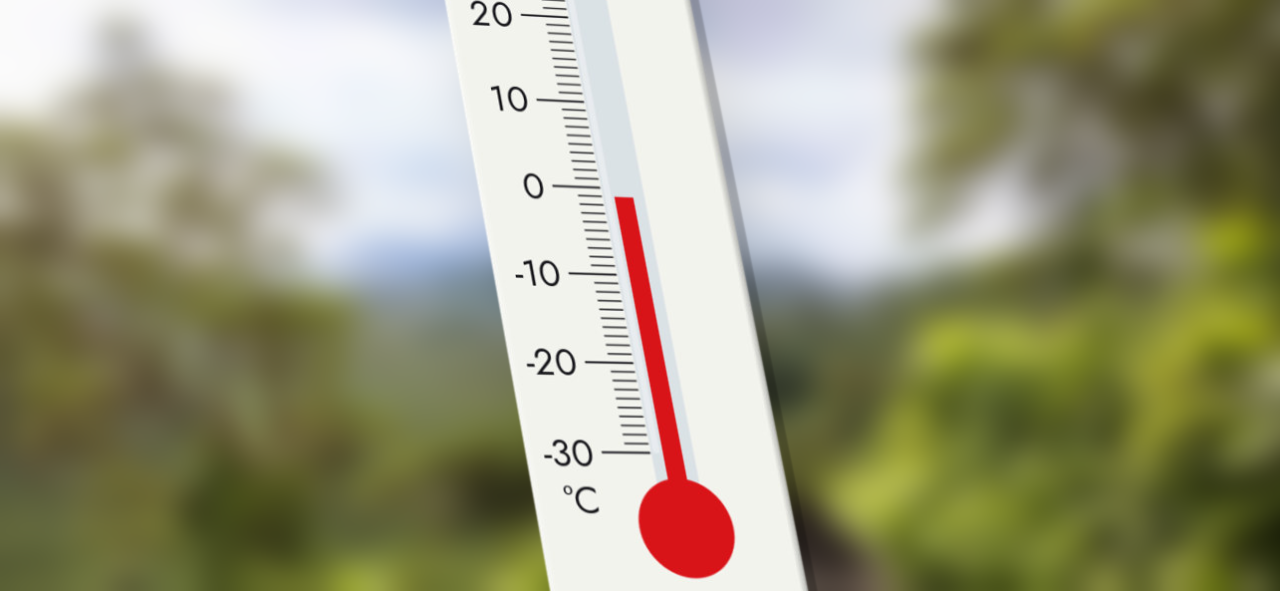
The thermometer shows -1; °C
